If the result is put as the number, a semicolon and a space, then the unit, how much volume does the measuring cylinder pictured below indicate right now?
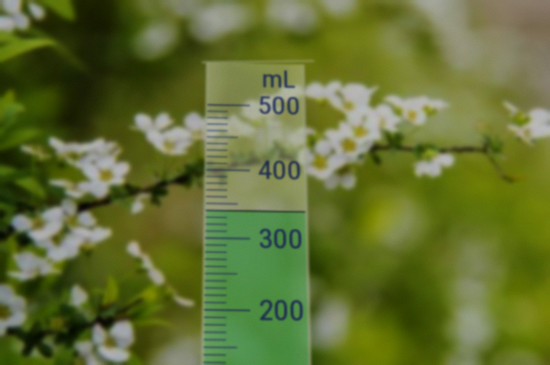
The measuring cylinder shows 340; mL
